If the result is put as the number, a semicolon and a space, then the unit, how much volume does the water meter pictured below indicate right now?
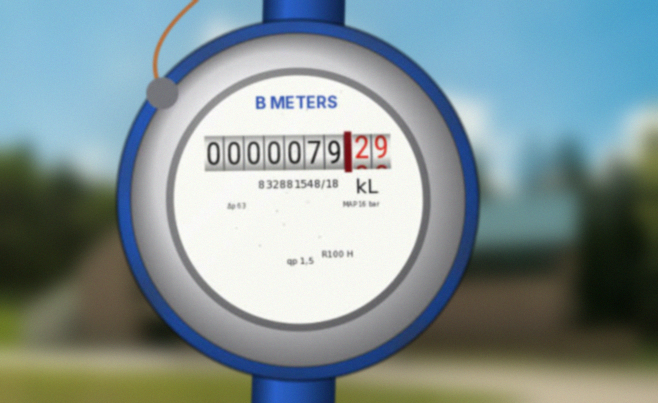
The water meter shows 79.29; kL
